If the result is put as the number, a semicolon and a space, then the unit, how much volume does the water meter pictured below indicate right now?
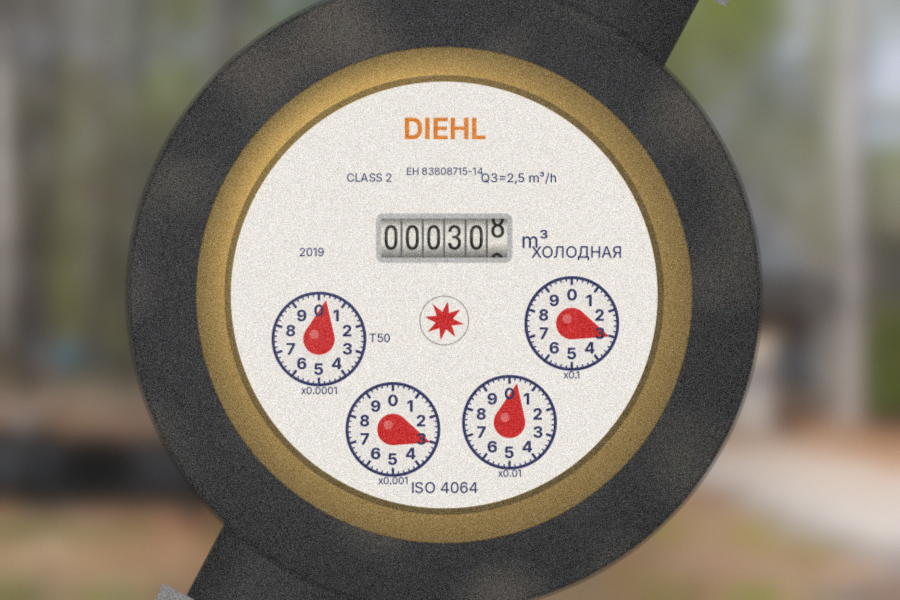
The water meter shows 308.3030; m³
